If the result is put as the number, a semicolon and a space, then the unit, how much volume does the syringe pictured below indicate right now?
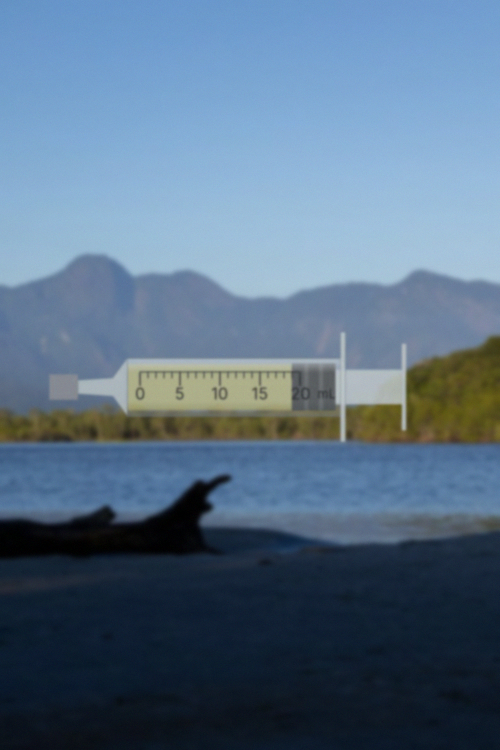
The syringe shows 19; mL
